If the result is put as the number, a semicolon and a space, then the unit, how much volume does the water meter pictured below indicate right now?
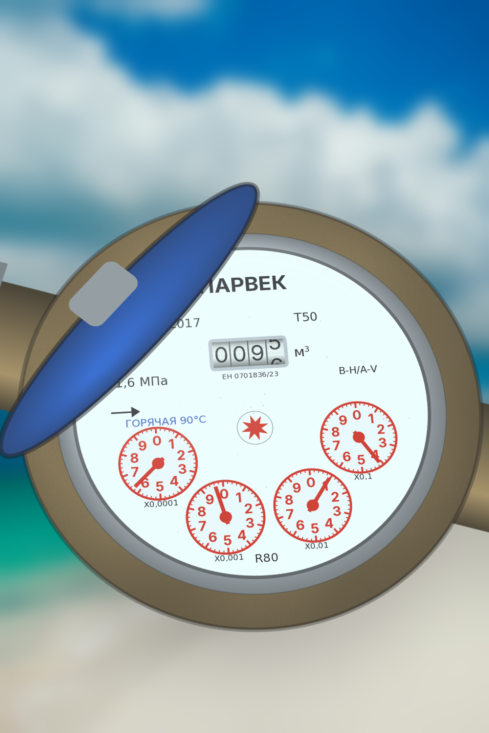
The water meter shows 95.4096; m³
